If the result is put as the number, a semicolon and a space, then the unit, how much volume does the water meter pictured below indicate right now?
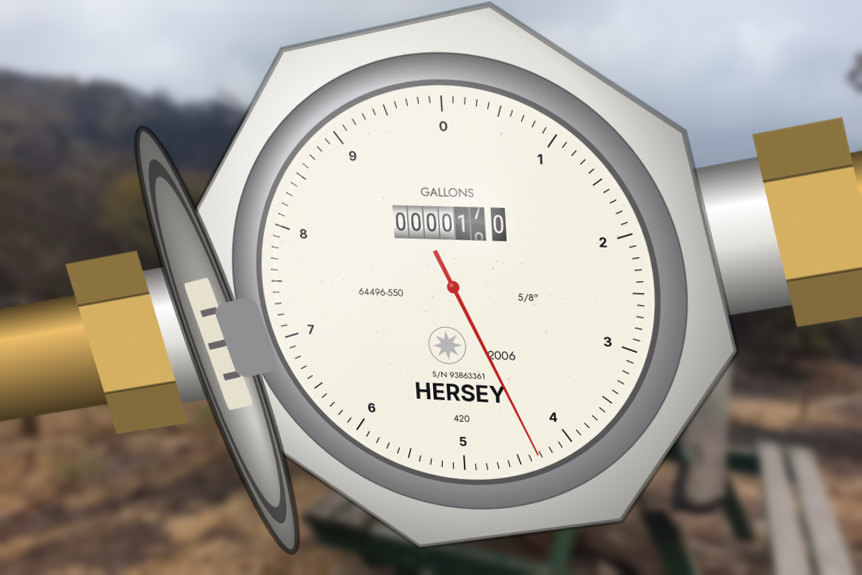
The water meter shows 174.3; gal
